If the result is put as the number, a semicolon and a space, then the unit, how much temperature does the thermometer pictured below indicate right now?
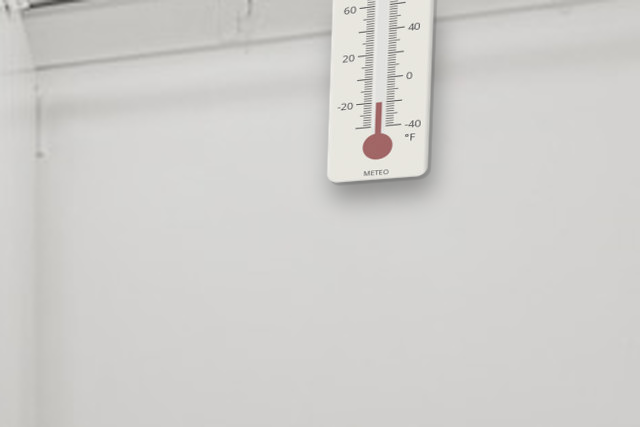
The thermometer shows -20; °F
